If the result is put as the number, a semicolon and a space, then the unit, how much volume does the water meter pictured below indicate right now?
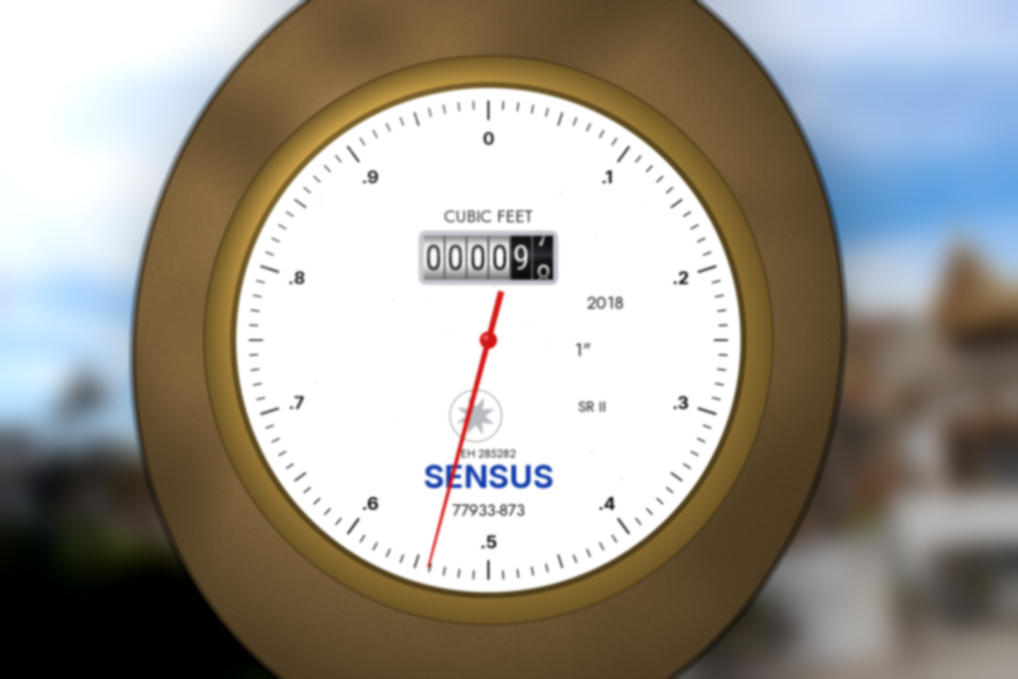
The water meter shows 97.54; ft³
